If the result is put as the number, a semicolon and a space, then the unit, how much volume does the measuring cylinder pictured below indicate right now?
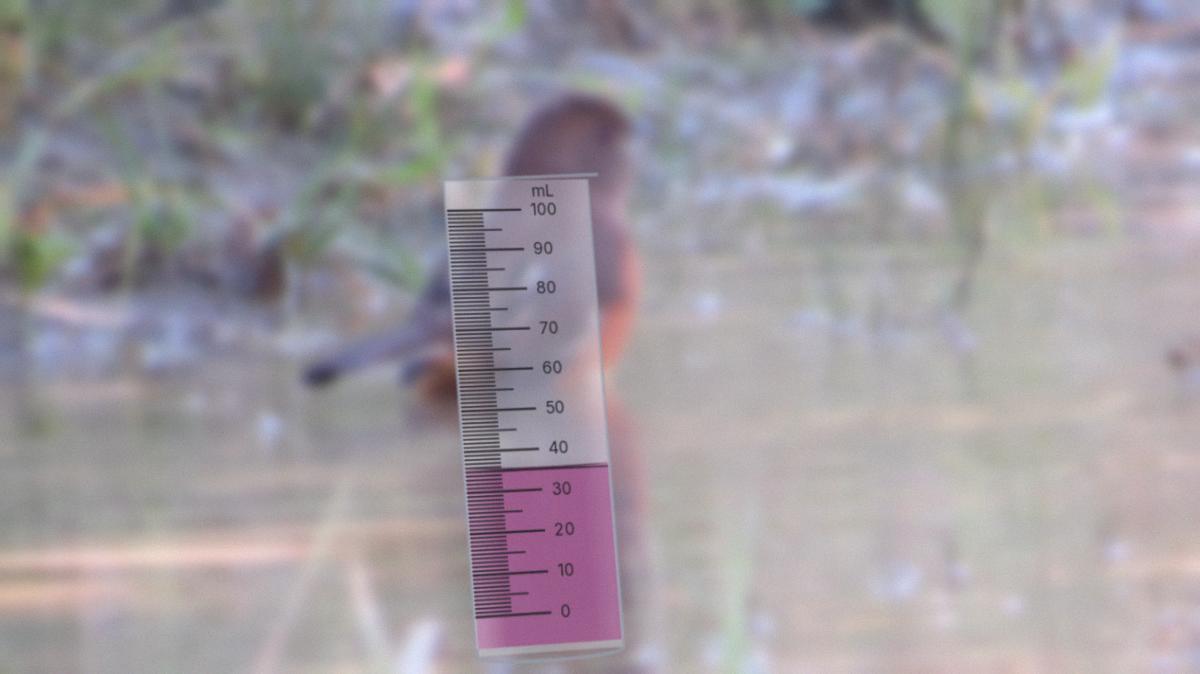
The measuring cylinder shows 35; mL
